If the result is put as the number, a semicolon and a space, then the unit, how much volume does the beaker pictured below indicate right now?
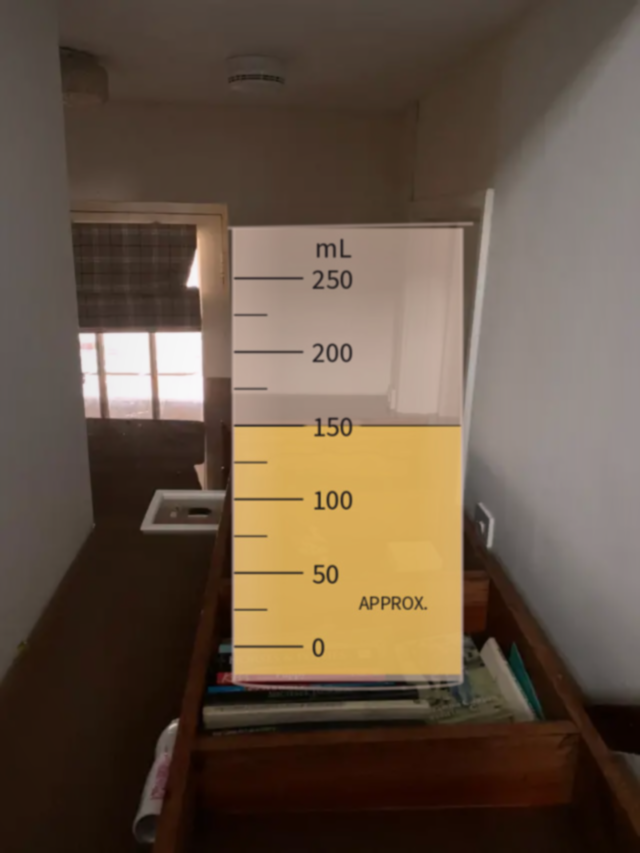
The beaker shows 150; mL
